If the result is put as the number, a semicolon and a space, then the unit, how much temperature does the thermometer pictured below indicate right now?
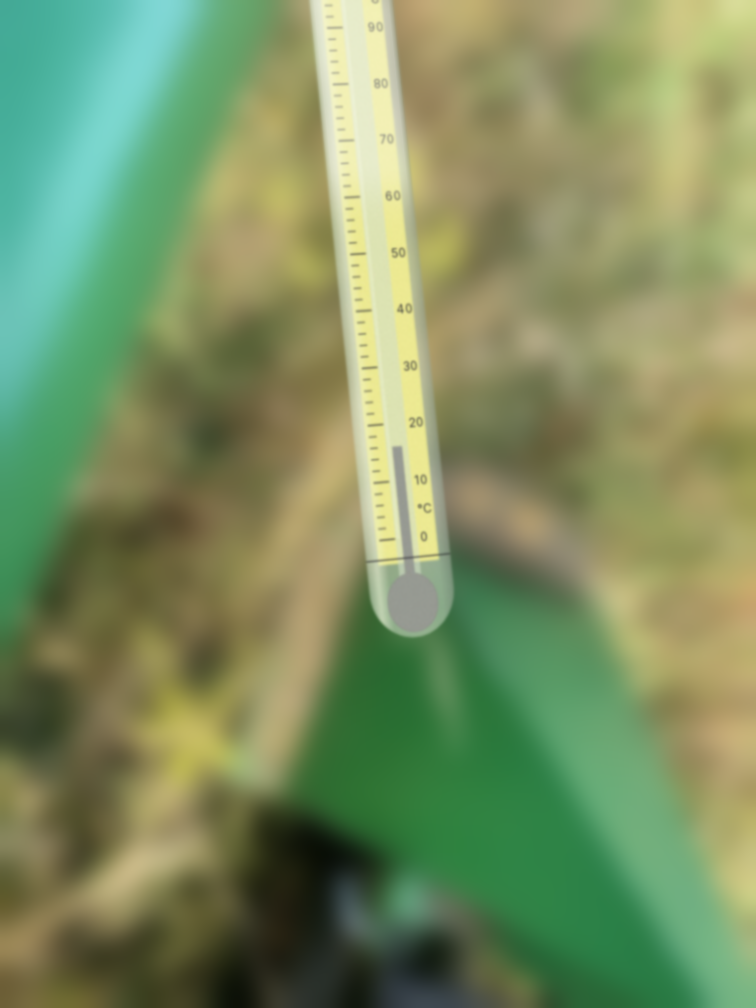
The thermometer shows 16; °C
